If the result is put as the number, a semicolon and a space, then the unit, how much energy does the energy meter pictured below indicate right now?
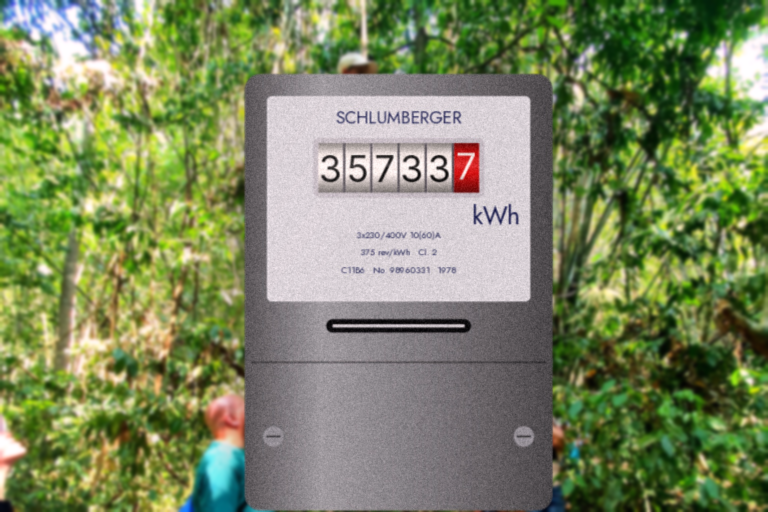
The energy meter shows 35733.7; kWh
